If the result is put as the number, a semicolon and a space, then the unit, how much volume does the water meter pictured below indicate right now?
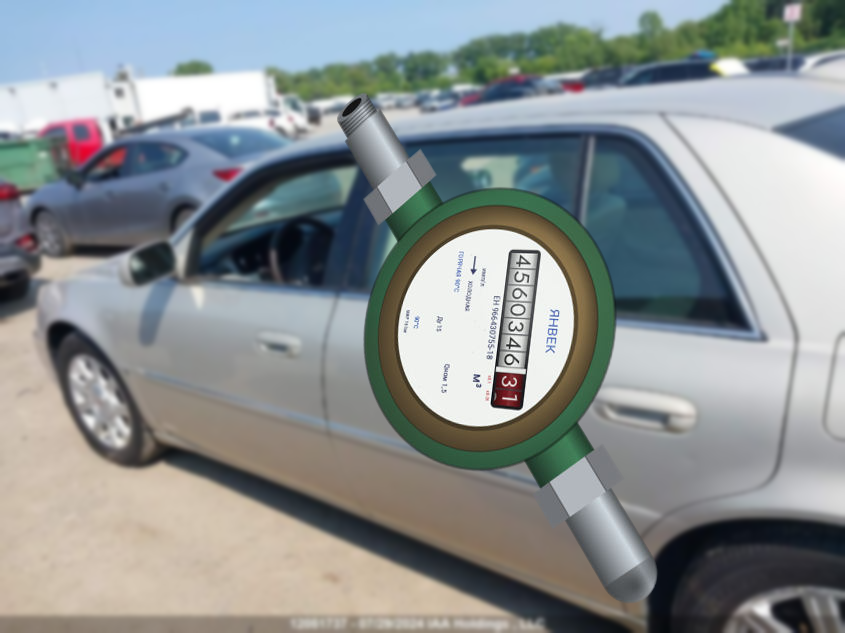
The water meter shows 4560346.31; m³
